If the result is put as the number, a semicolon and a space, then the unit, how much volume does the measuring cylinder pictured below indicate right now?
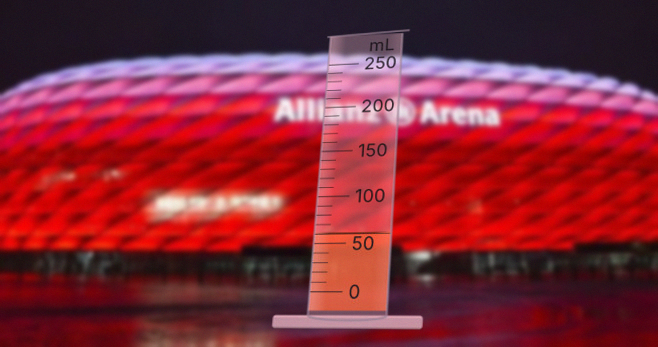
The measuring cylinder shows 60; mL
